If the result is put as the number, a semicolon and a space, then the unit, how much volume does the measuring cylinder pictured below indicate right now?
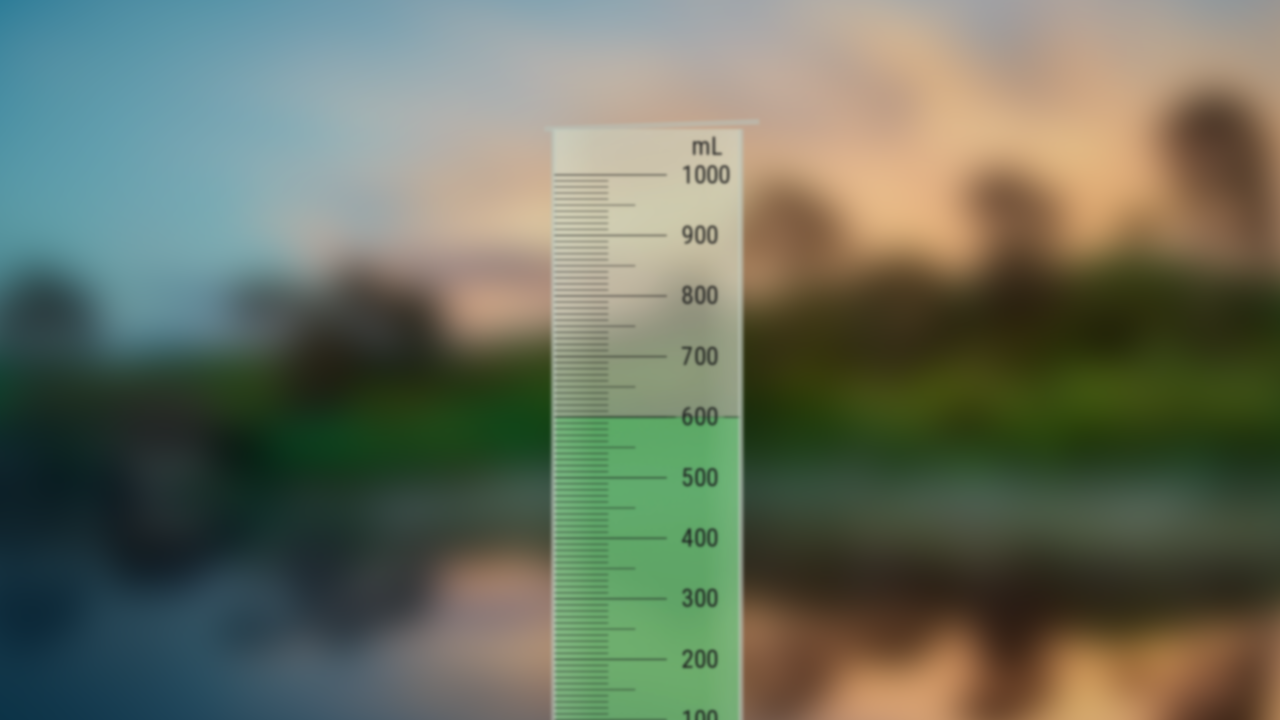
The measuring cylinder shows 600; mL
